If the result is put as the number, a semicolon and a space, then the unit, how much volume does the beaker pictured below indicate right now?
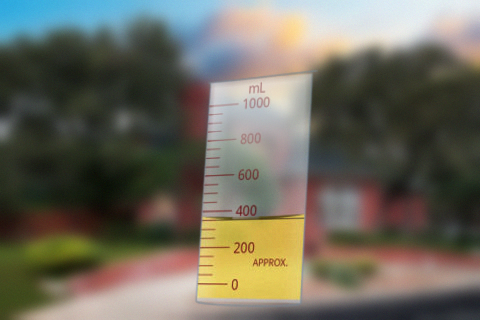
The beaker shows 350; mL
